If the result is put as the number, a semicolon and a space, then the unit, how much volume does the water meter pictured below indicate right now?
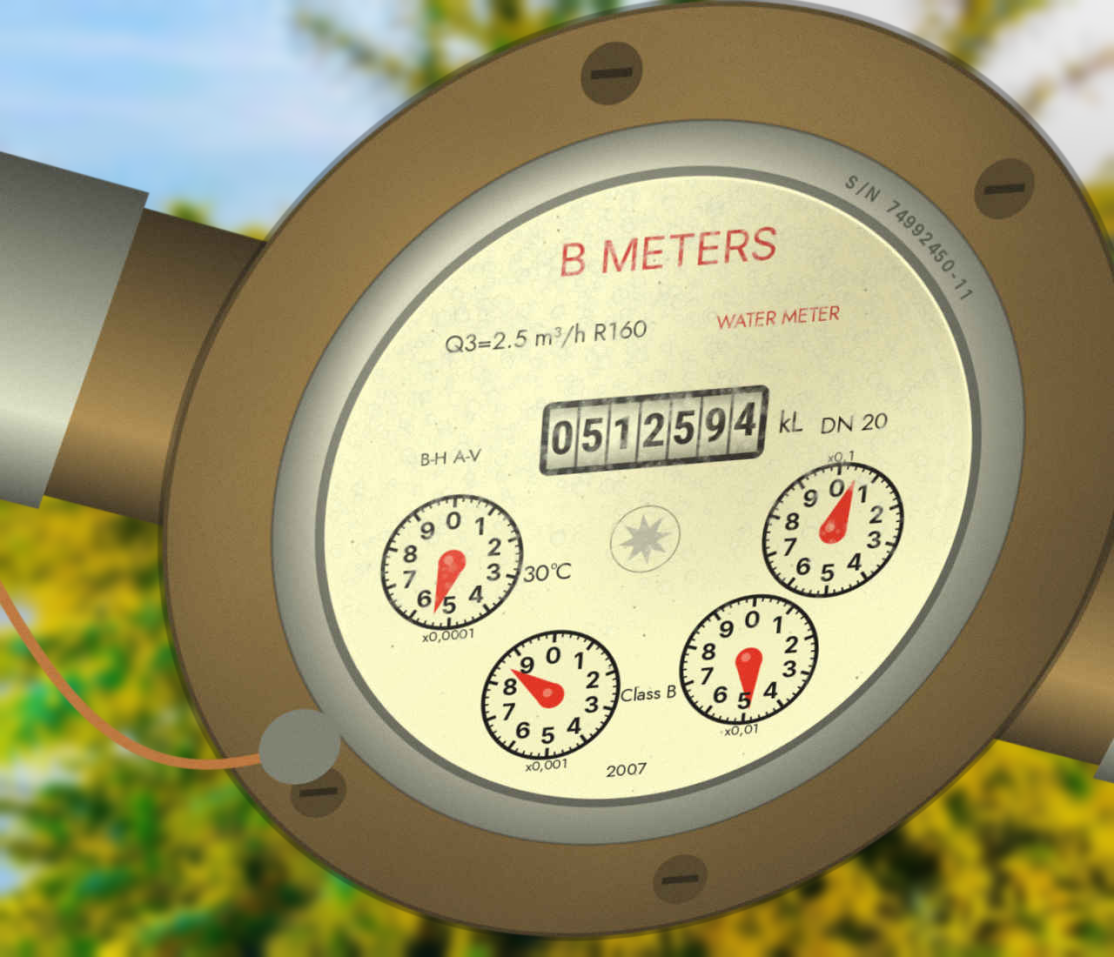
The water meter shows 512594.0485; kL
